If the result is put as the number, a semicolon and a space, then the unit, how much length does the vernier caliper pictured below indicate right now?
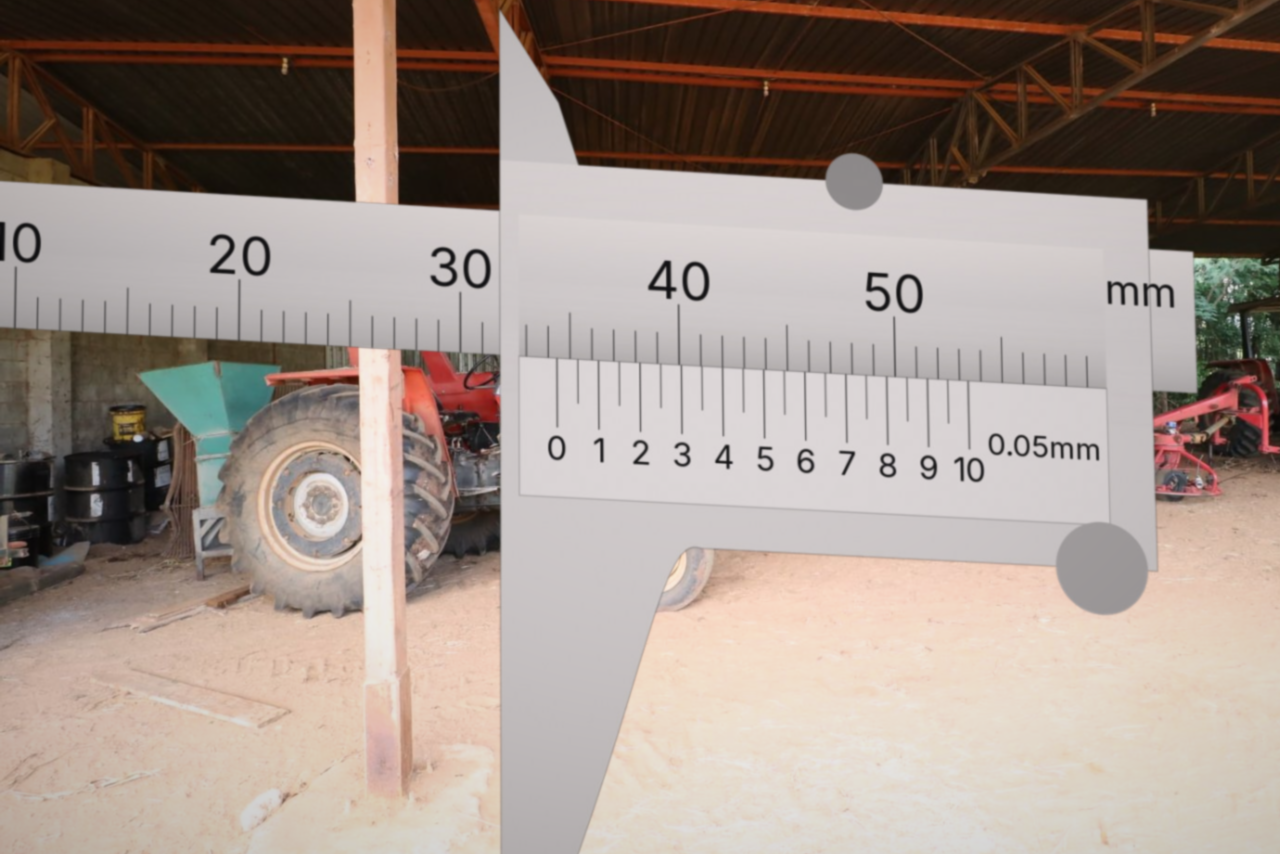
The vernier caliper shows 34.4; mm
